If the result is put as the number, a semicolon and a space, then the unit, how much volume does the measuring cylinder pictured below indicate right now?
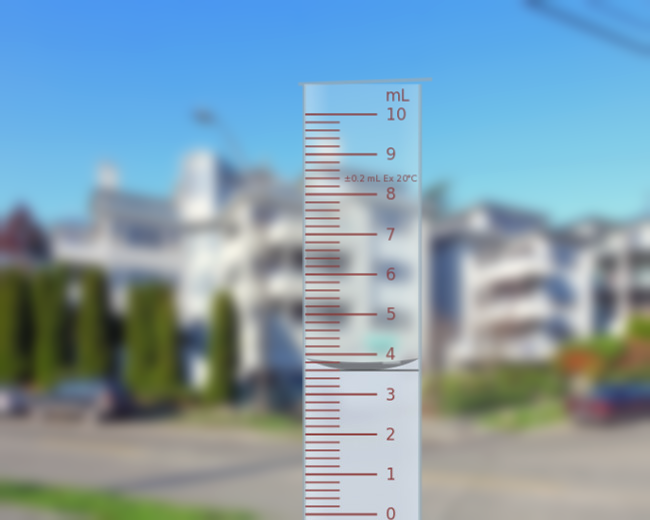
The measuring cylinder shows 3.6; mL
